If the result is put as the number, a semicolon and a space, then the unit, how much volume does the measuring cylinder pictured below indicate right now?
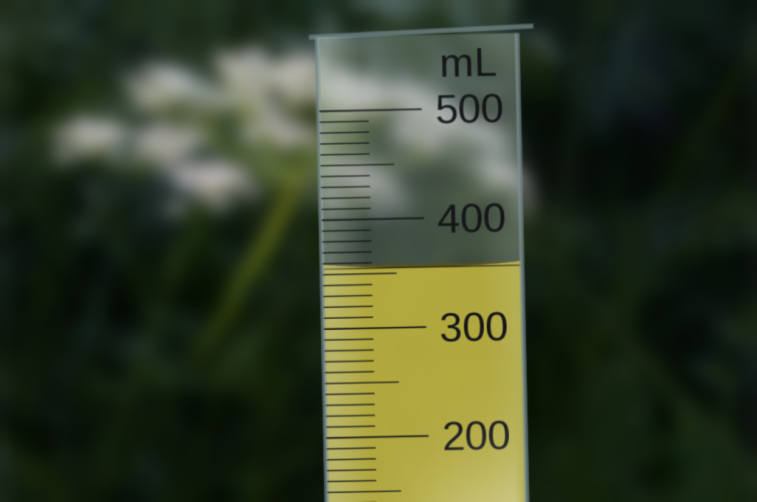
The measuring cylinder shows 355; mL
